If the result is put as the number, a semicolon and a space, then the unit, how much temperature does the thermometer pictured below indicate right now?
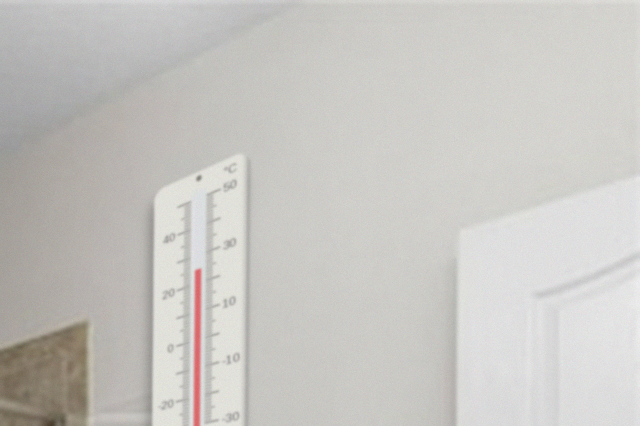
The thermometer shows 25; °C
